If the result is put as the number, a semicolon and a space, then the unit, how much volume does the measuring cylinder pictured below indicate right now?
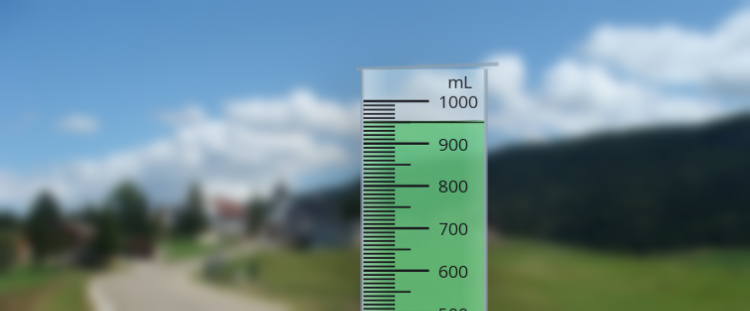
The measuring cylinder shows 950; mL
